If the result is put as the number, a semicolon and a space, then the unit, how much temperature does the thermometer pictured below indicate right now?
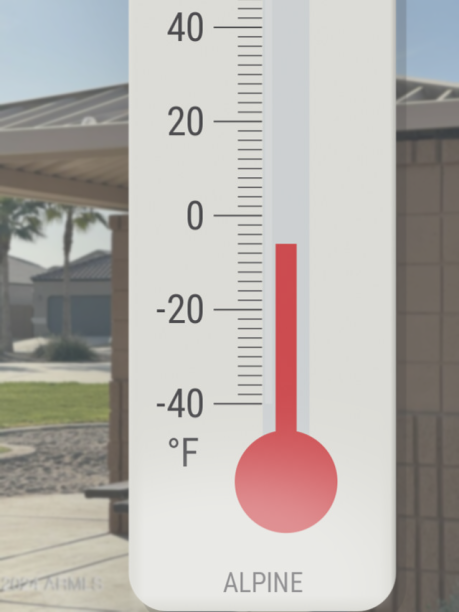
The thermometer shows -6; °F
